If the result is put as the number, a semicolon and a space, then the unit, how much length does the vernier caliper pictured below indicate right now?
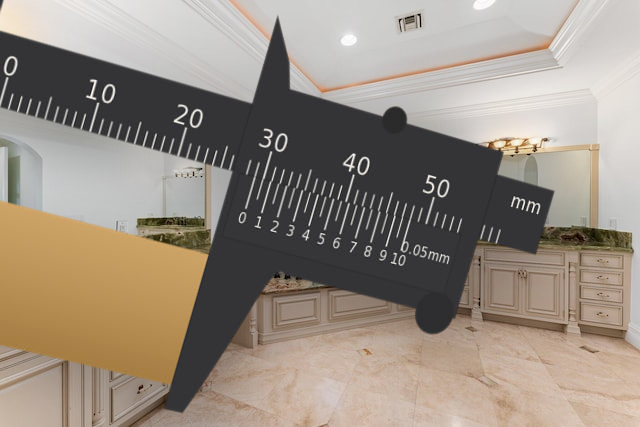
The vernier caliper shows 29.0; mm
